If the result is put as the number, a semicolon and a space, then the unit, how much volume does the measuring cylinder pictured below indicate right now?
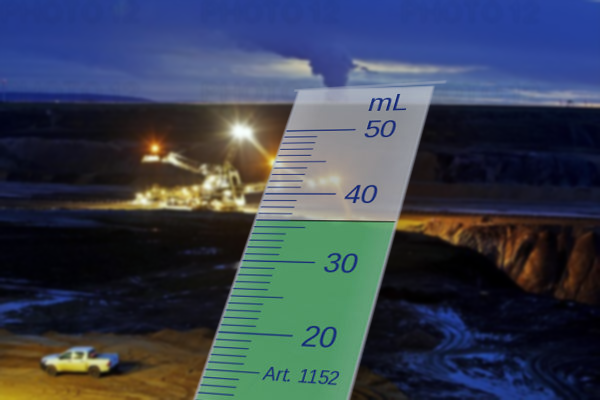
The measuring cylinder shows 36; mL
